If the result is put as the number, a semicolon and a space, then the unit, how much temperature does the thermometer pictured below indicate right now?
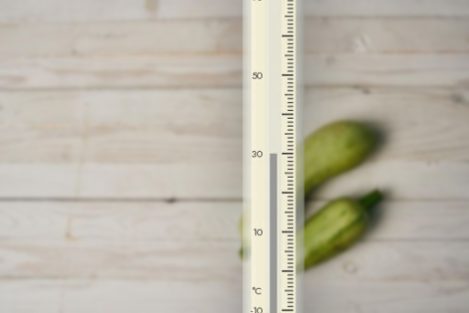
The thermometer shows 30; °C
